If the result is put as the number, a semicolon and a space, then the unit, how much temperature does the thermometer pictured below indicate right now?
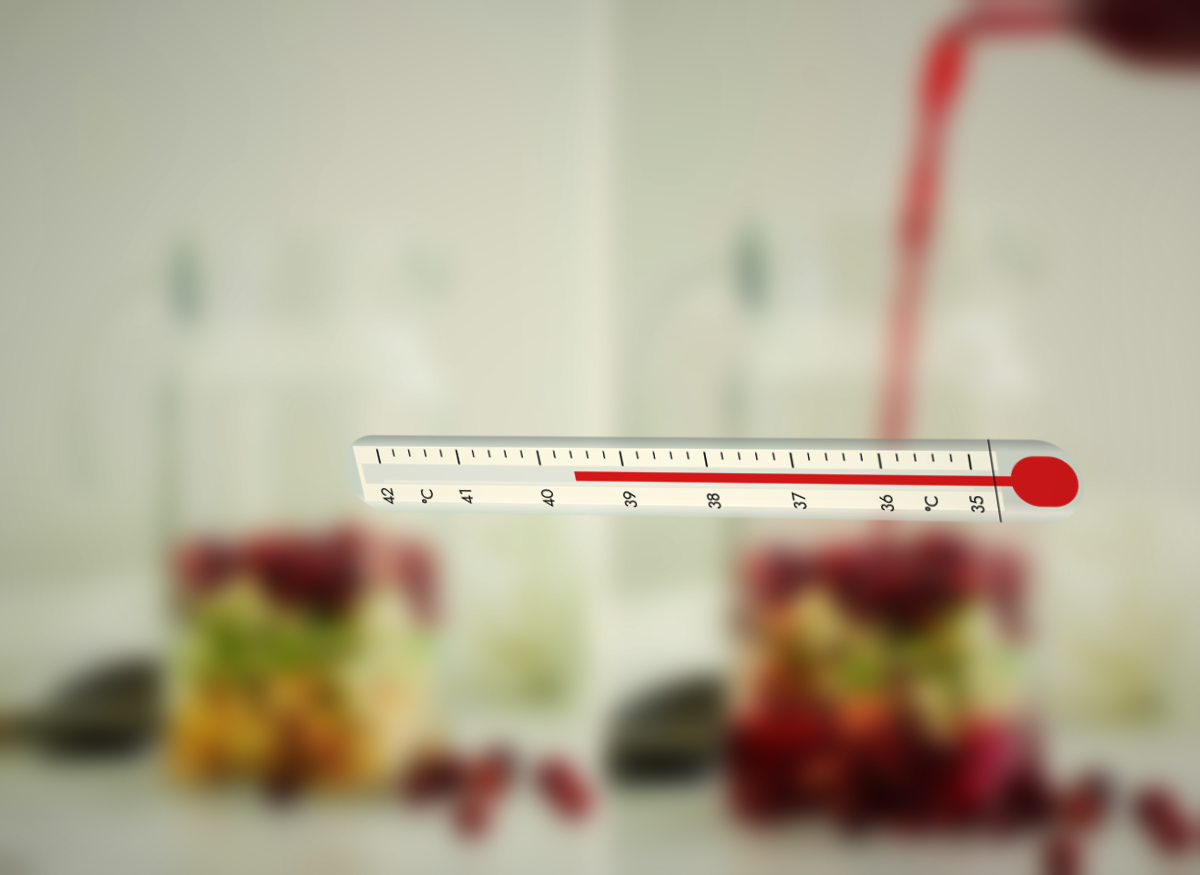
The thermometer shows 39.6; °C
